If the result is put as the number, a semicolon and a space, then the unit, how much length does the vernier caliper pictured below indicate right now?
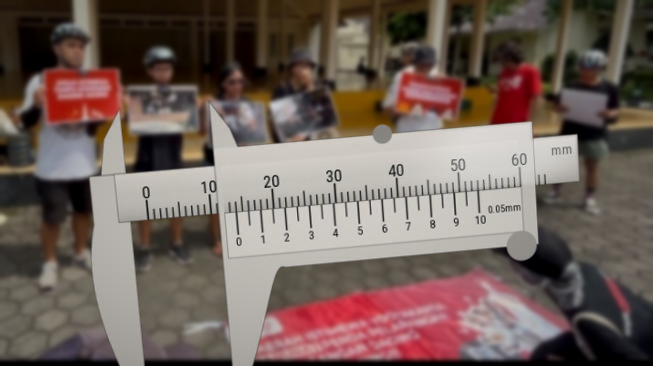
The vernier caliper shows 14.0; mm
